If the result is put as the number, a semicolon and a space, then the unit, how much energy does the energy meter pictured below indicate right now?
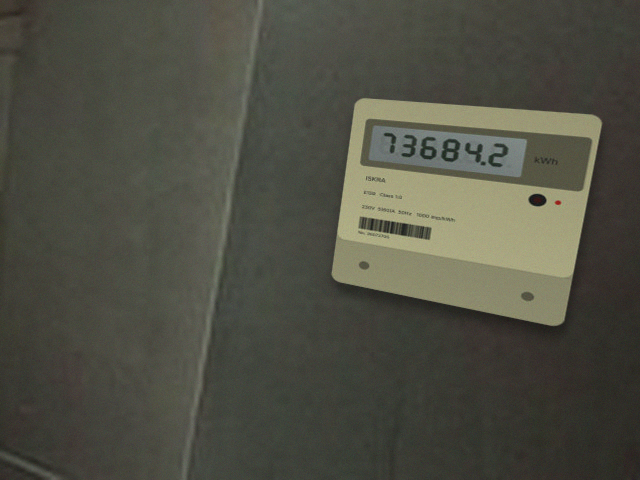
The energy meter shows 73684.2; kWh
